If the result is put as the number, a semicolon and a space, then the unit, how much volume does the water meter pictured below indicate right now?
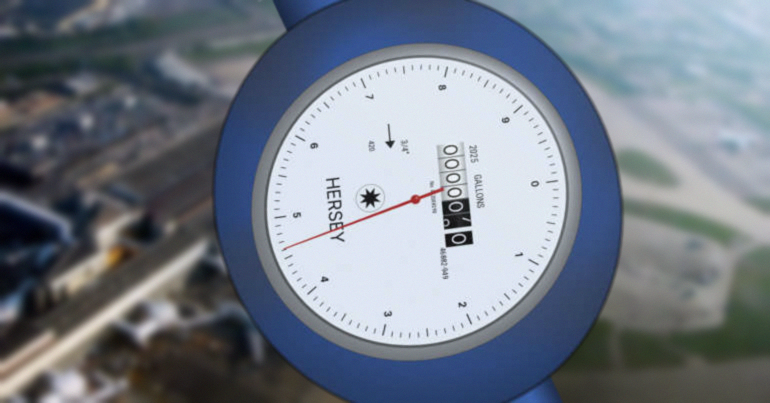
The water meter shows 74.6; gal
